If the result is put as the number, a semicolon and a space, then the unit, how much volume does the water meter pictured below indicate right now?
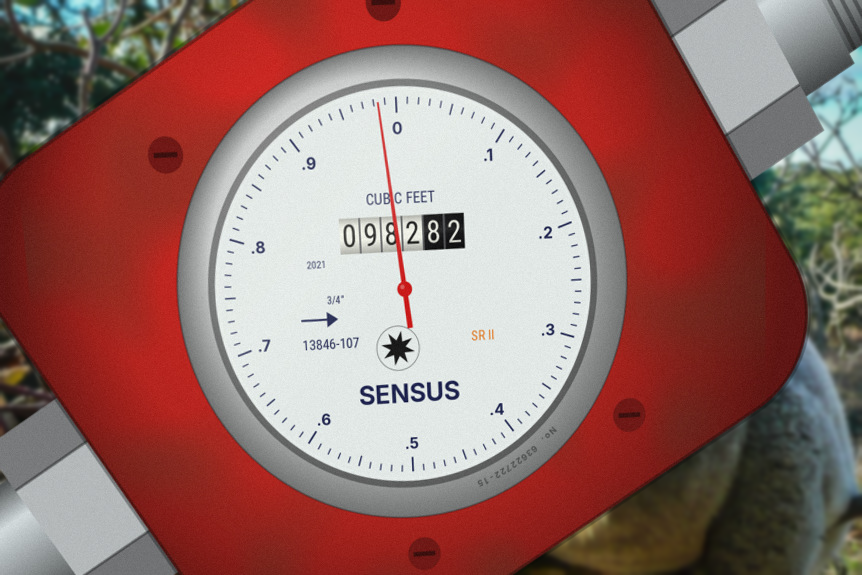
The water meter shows 98281.98; ft³
